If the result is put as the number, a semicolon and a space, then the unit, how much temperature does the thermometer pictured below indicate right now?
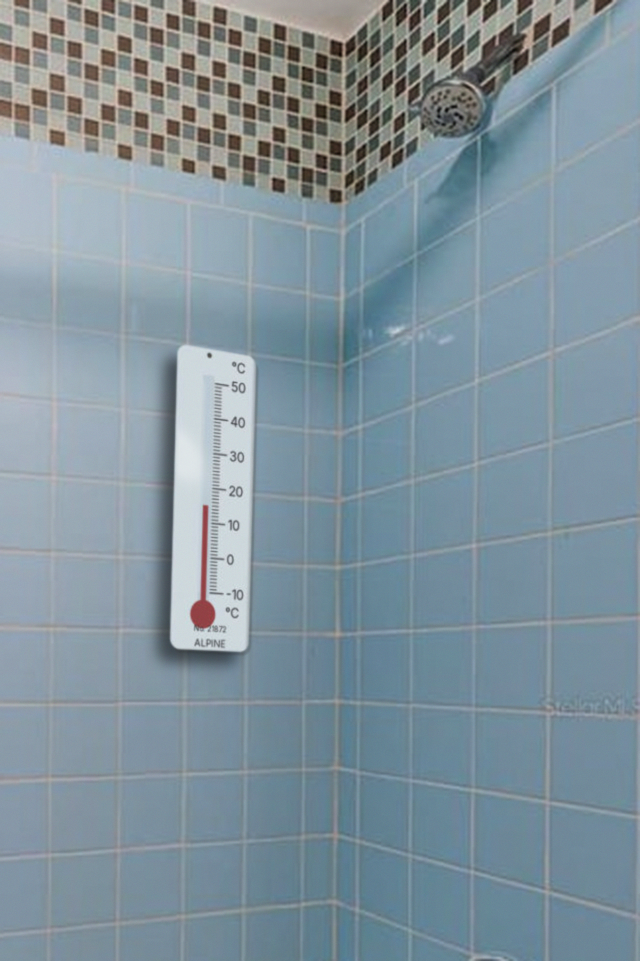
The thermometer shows 15; °C
